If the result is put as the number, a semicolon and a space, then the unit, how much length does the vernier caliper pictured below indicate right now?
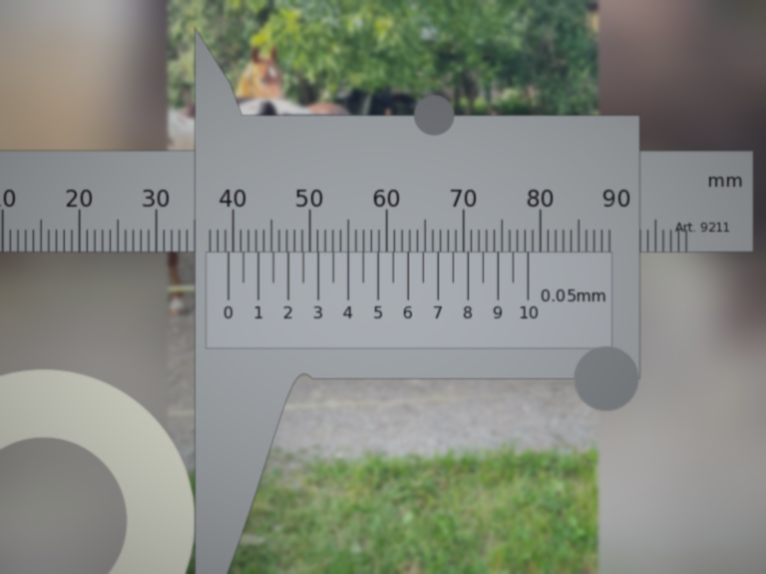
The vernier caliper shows 39.4; mm
